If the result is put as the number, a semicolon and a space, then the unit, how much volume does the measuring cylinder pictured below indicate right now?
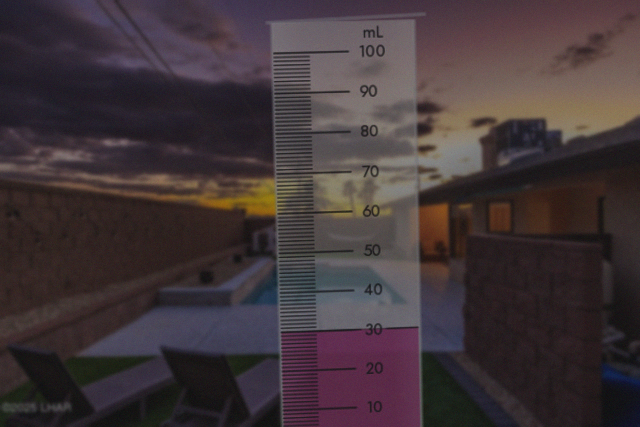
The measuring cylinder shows 30; mL
